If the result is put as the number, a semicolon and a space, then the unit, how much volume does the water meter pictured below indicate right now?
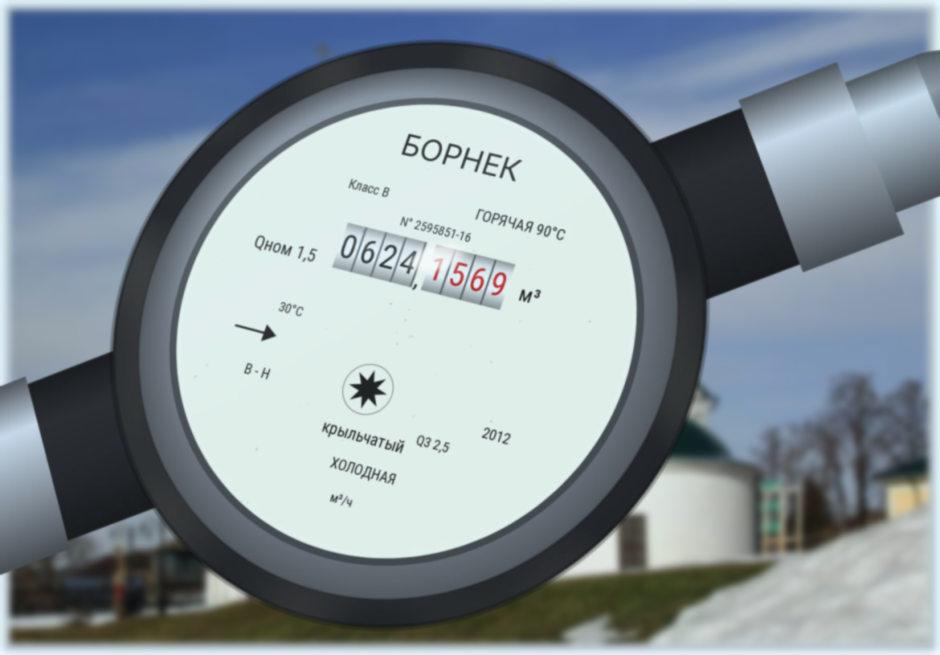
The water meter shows 624.1569; m³
